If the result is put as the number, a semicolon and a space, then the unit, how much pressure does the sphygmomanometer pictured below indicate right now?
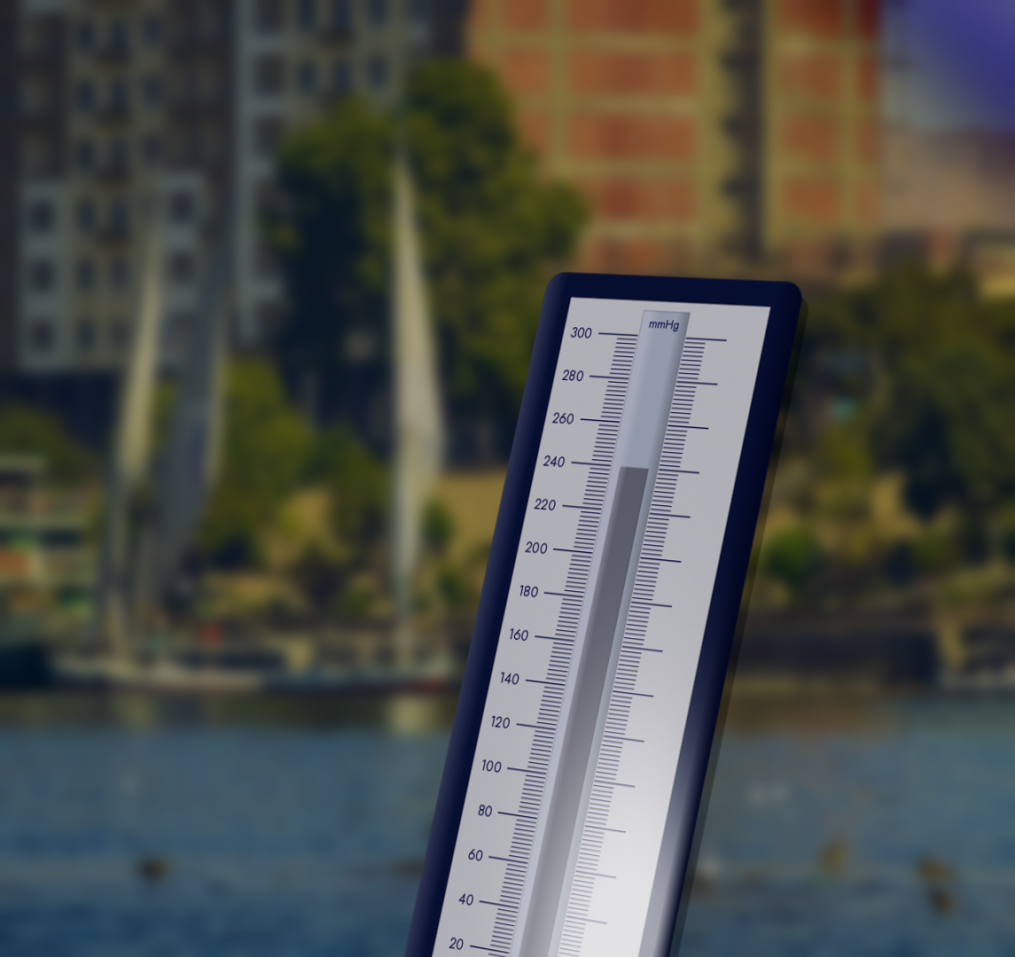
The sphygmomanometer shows 240; mmHg
